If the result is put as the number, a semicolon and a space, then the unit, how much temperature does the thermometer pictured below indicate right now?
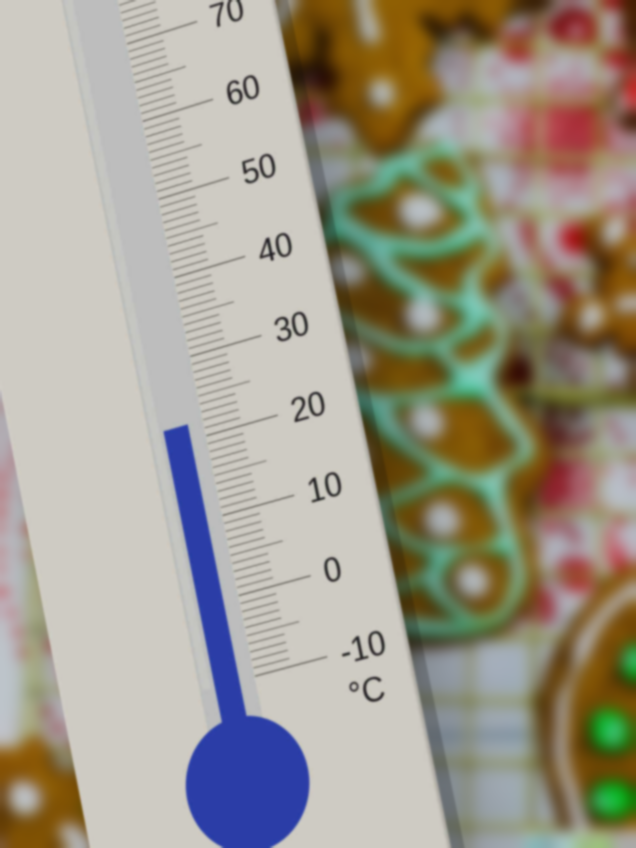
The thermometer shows 22; °C
